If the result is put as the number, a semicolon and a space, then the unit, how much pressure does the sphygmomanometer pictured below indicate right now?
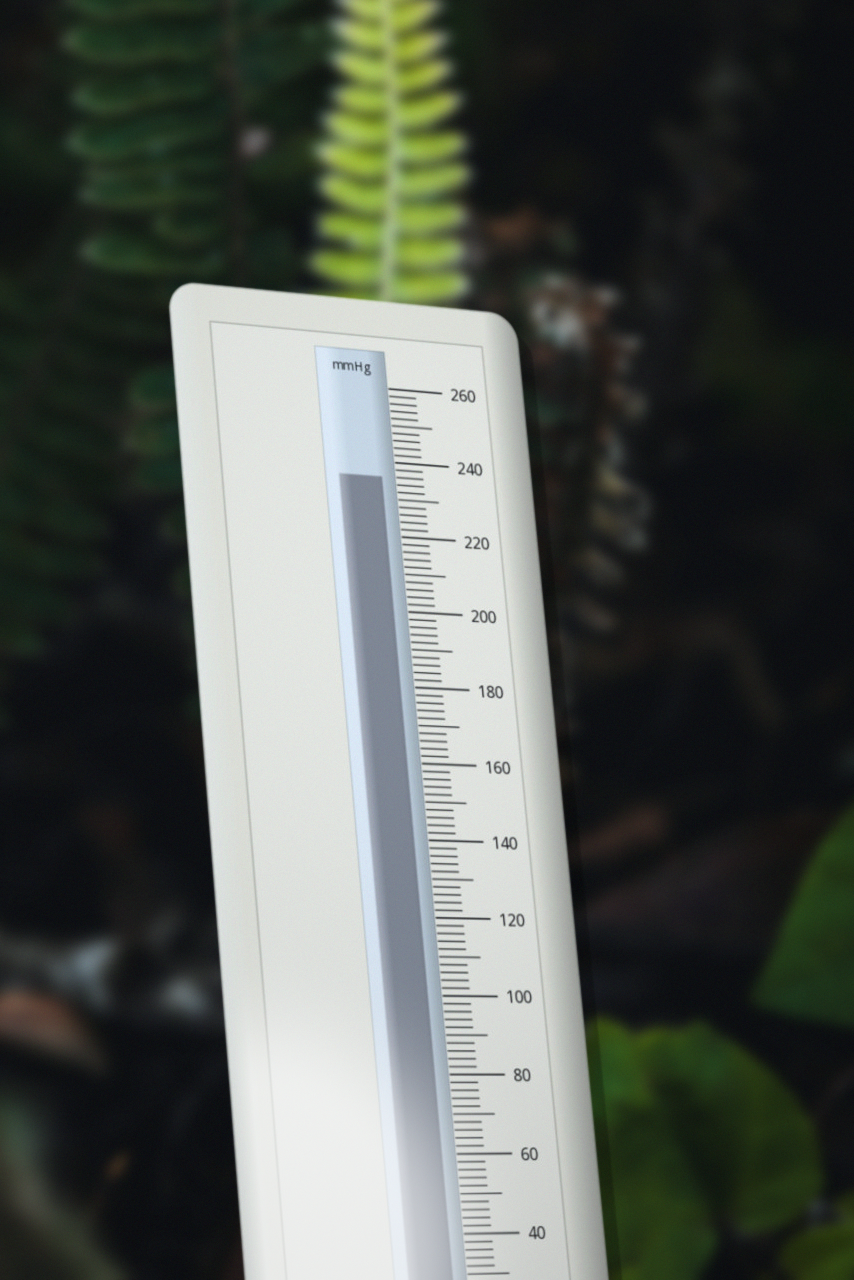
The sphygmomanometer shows 236; mmHg
